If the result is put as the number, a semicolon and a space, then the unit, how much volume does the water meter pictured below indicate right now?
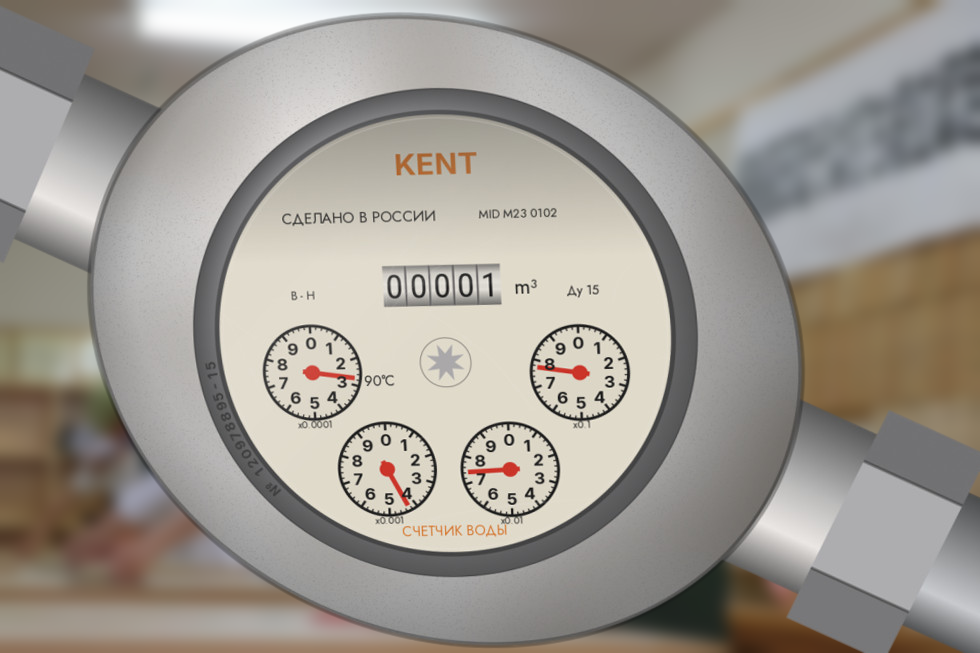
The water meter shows 1.7742; m³
